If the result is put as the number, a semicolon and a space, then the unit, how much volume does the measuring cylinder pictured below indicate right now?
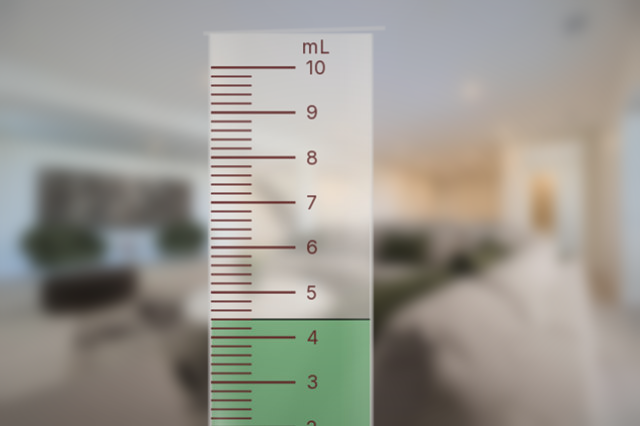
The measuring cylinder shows 4.4; mL
